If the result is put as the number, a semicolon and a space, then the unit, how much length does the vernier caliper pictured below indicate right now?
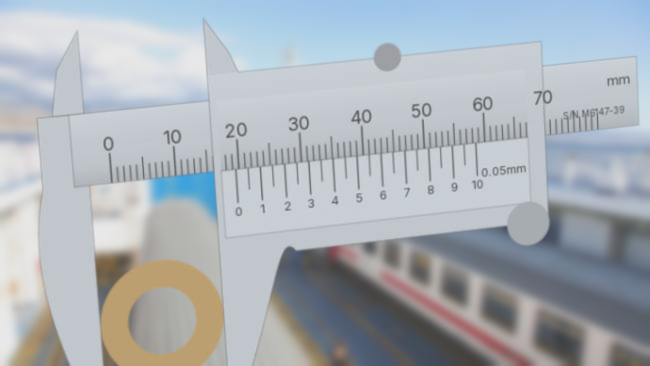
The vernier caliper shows 19.5; mm
